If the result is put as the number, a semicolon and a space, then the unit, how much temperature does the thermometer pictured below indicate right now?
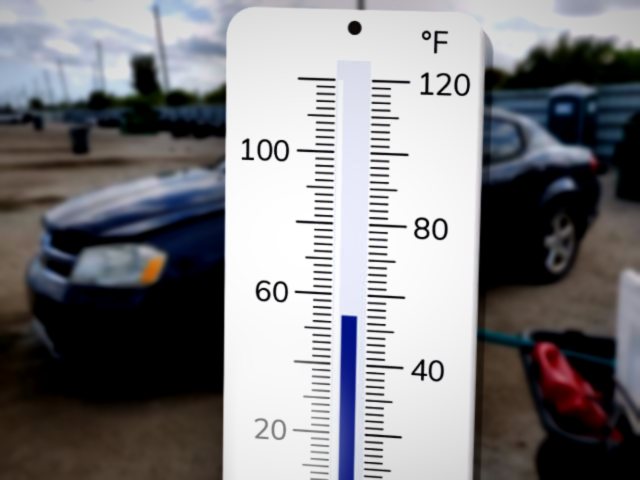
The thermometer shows 54; °F
